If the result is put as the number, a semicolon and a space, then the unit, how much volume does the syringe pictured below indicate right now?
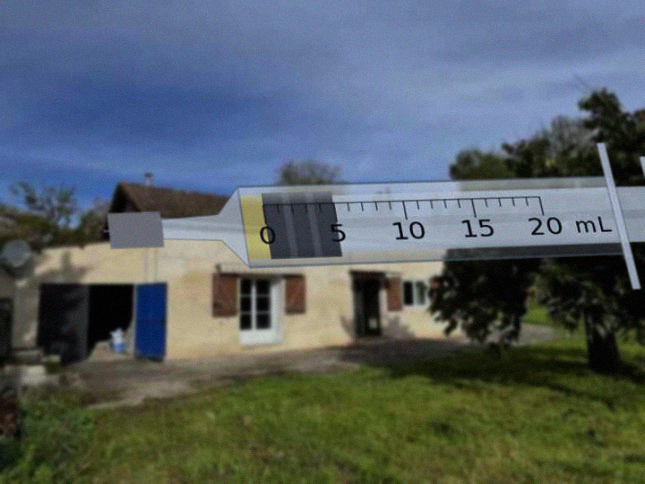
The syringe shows 0; mL
